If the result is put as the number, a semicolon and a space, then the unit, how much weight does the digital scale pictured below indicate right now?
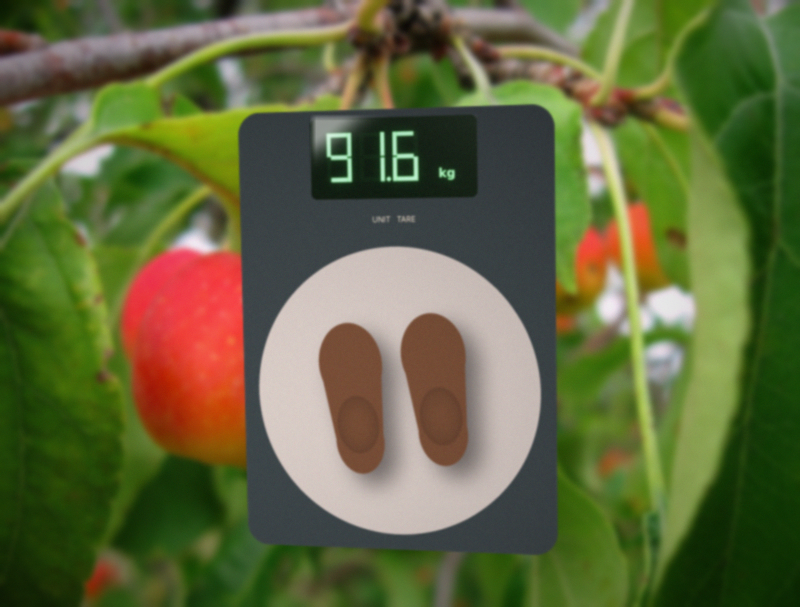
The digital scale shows 91.6; kg
